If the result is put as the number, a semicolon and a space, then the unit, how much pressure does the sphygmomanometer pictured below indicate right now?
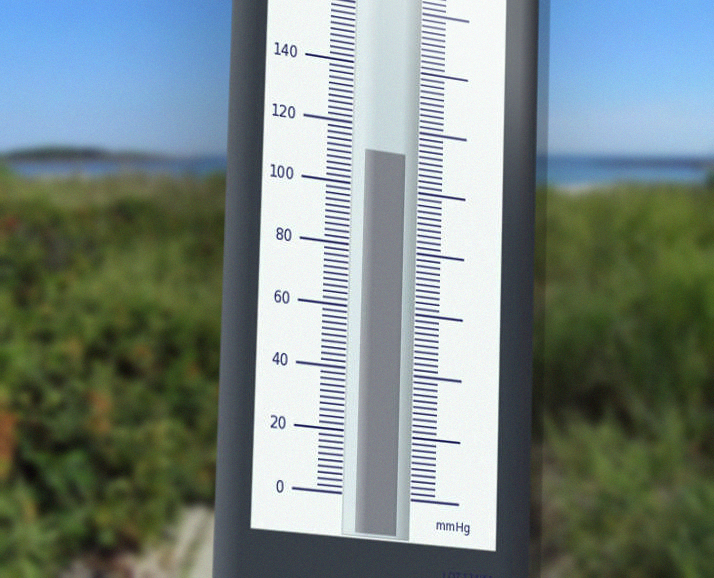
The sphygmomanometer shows 112; mmHg
